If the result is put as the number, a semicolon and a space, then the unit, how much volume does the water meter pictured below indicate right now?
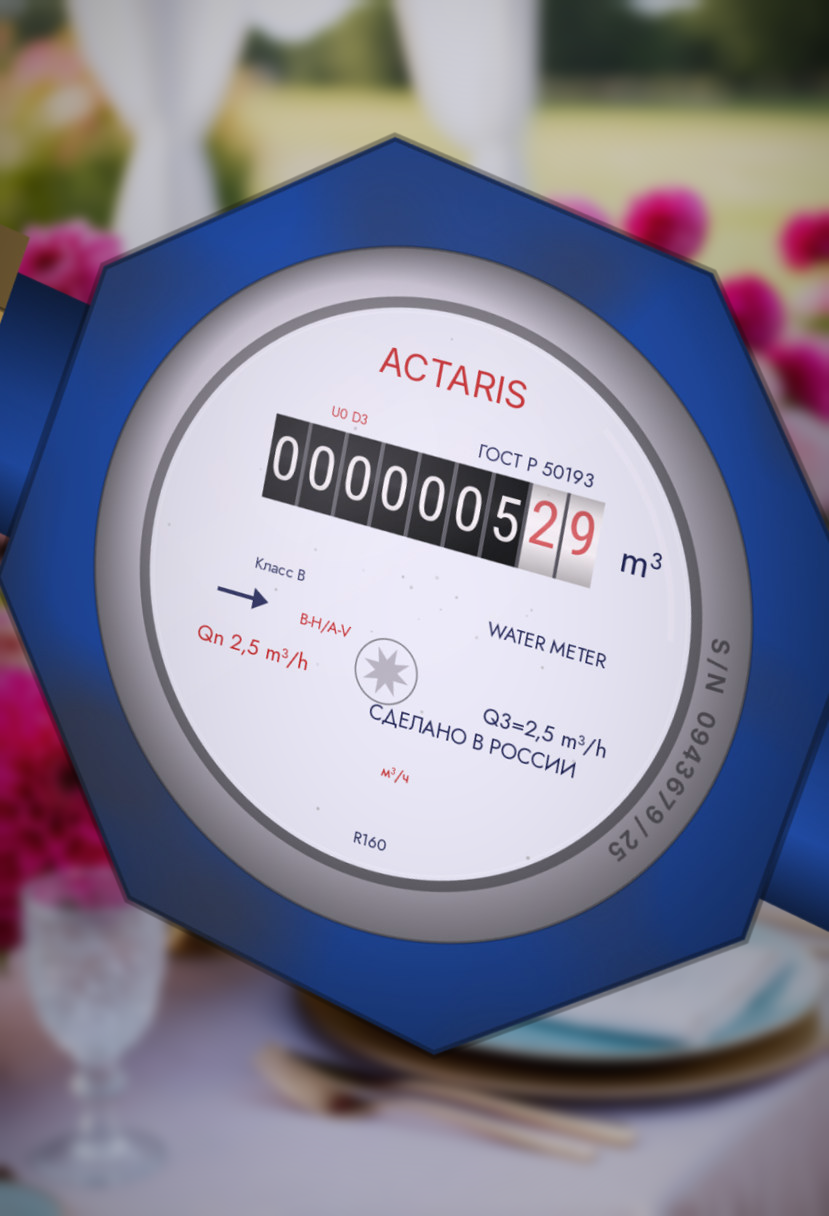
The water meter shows 5.29; m³
